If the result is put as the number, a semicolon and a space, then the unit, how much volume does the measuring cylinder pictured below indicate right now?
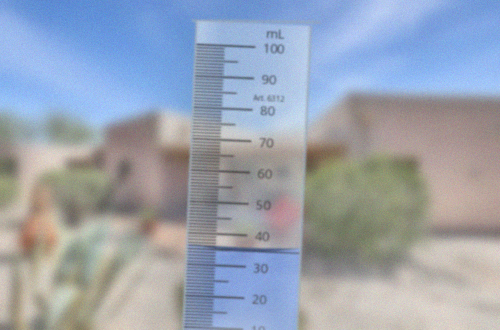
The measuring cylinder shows 35; mL
